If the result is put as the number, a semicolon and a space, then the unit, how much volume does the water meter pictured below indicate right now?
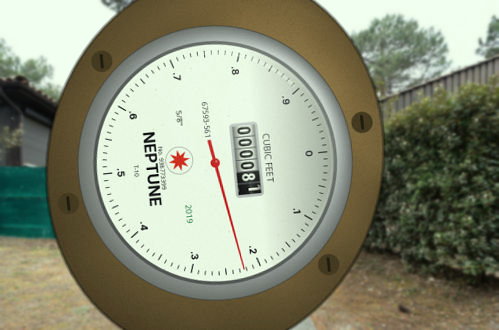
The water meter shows 81.22; ft³
